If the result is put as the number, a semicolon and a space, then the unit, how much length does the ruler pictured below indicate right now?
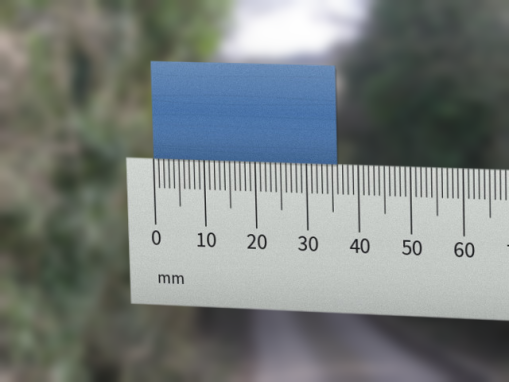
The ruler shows 36; mm
